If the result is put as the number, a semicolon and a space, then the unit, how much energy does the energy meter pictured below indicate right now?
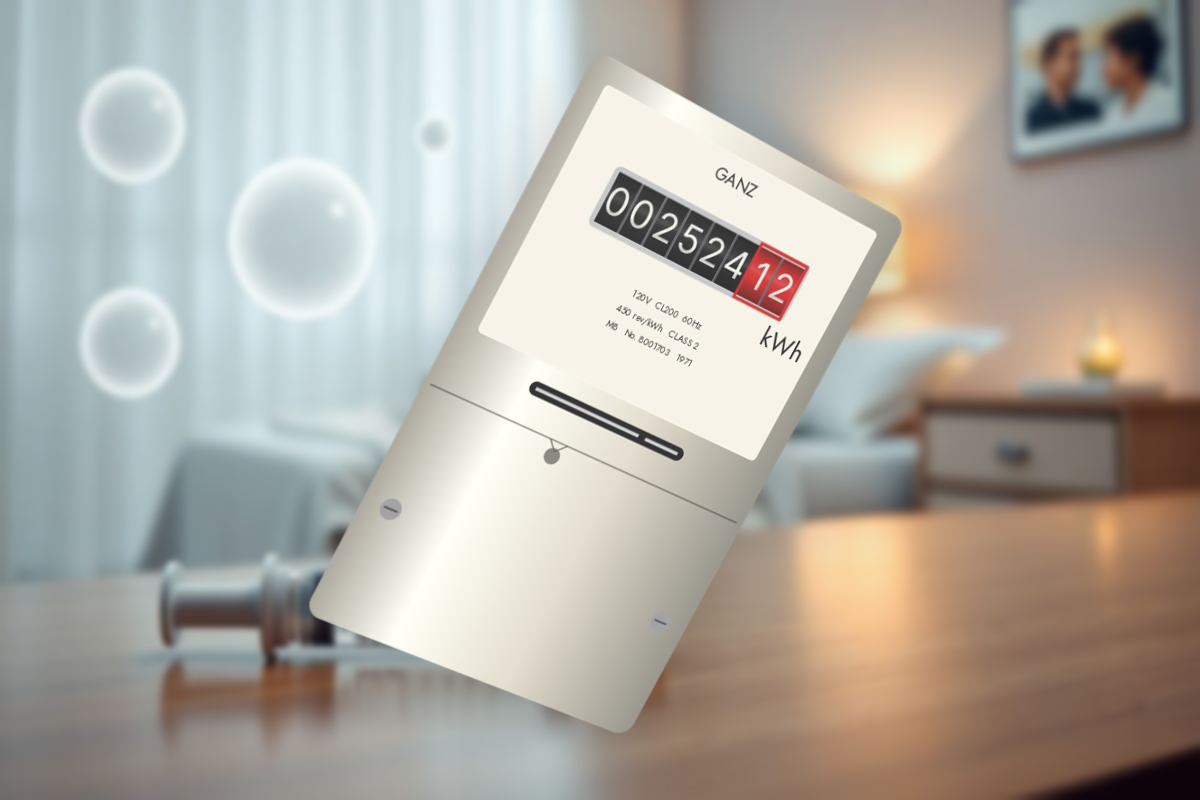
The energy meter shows 2524.12; kWh
